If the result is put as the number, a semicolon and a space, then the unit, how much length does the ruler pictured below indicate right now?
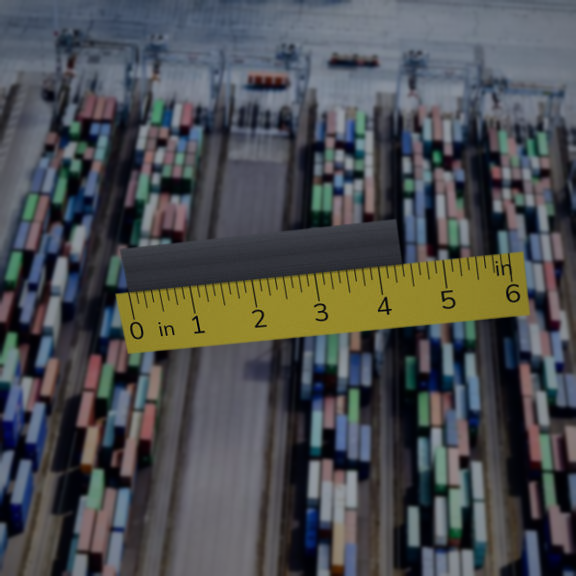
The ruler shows 4.375; in
